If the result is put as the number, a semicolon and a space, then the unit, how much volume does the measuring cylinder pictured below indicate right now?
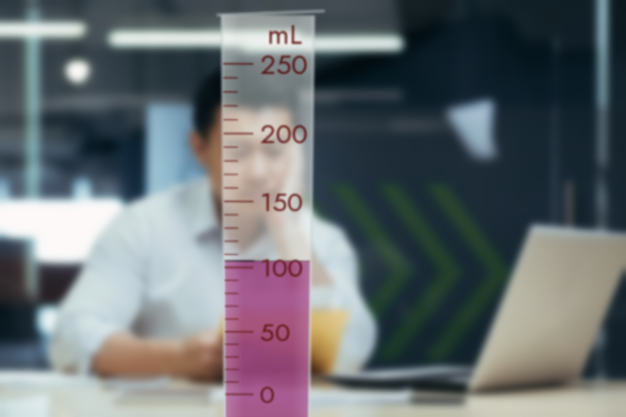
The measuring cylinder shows 105; mL
